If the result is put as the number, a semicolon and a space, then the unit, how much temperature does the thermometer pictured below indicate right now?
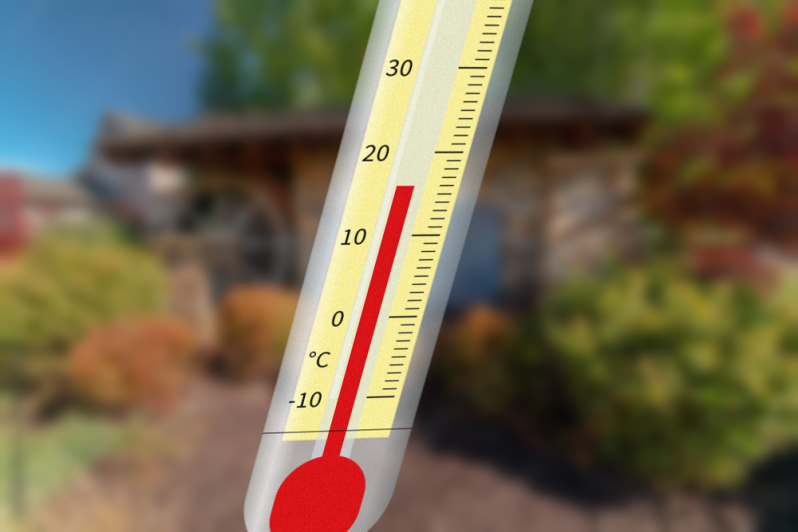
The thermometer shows 16; °C
